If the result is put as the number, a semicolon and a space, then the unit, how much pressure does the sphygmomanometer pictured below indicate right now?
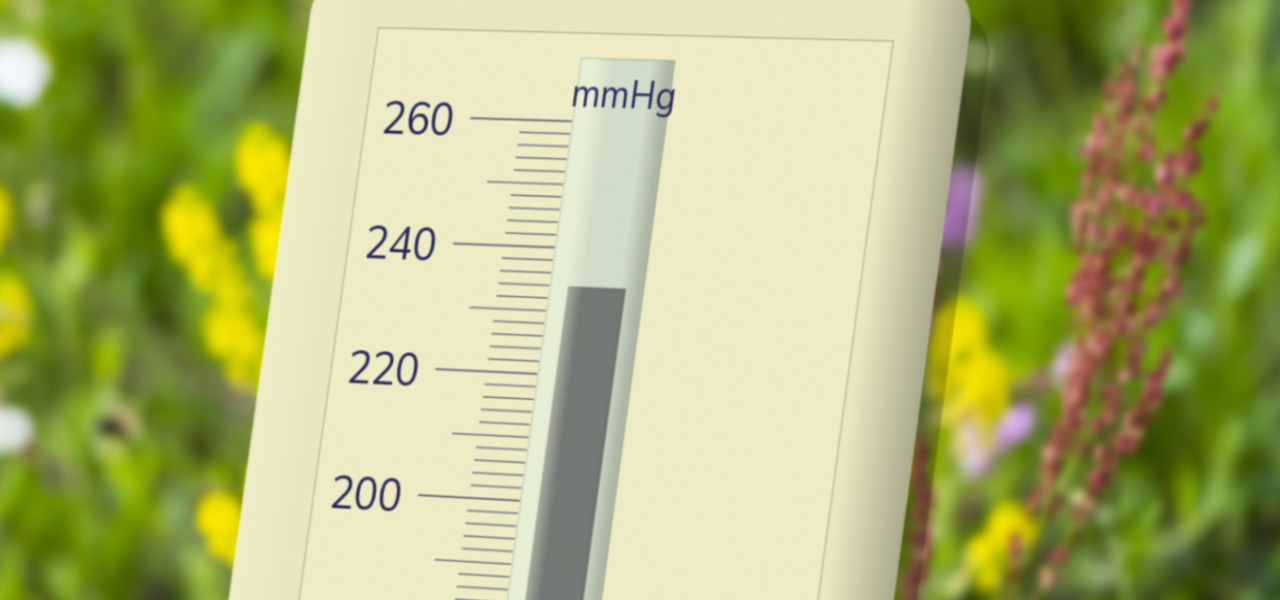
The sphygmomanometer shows 234; mmHg
